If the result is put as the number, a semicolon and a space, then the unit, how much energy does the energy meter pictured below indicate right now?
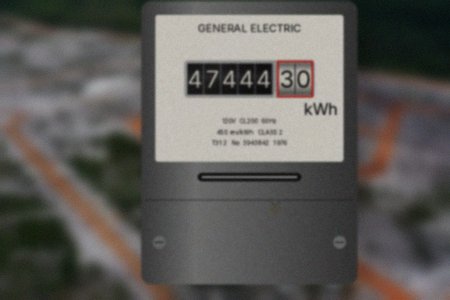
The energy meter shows 47444.30; kWh
